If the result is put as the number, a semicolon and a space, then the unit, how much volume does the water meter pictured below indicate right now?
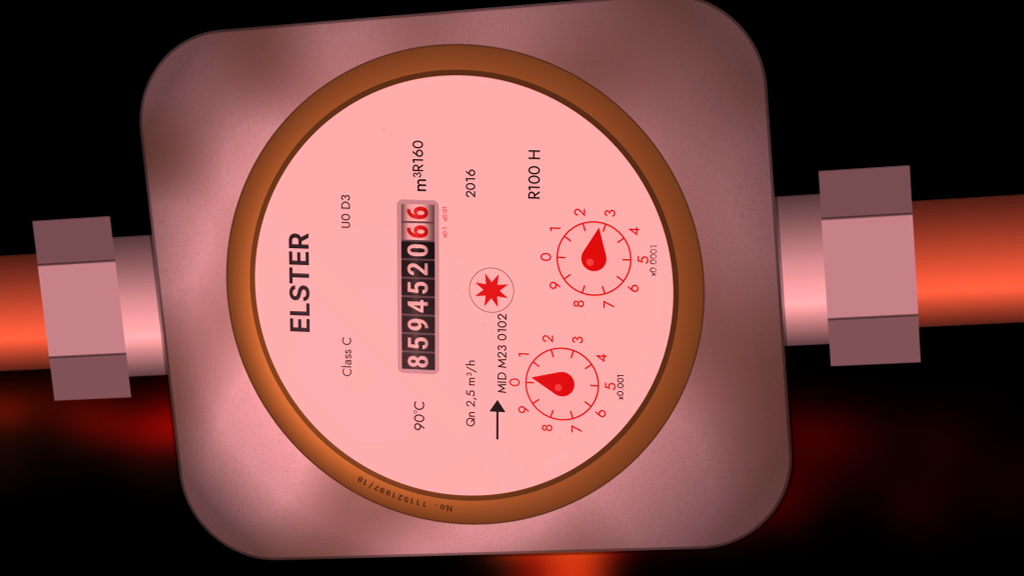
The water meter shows 8594520.6602; m³
